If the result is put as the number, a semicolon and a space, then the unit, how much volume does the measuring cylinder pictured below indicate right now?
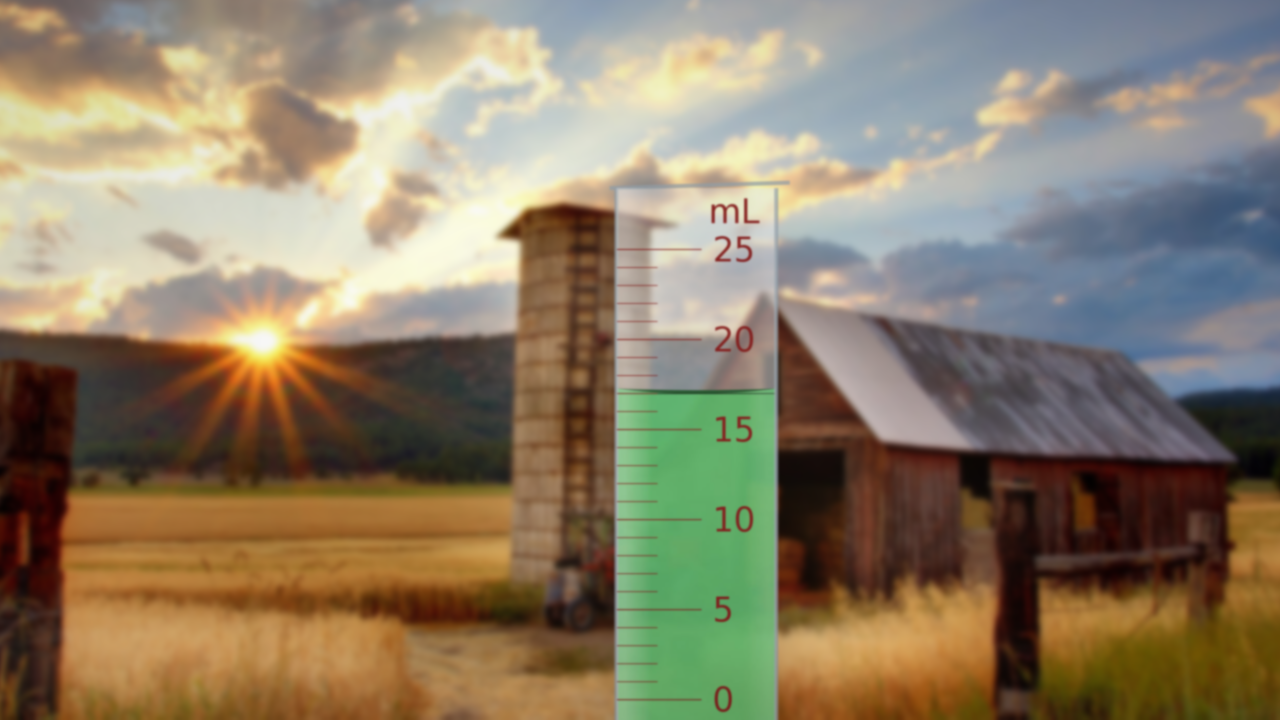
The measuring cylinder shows 17; mL
